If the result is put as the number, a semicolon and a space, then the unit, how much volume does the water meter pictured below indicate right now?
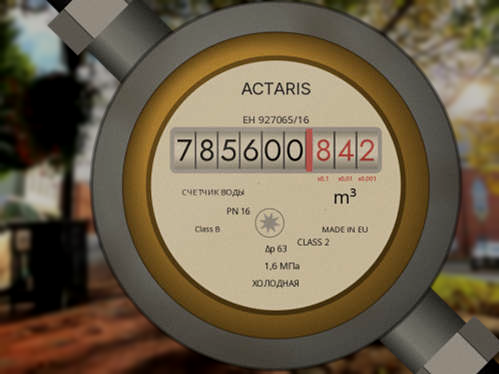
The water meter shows 785600.842; m³
